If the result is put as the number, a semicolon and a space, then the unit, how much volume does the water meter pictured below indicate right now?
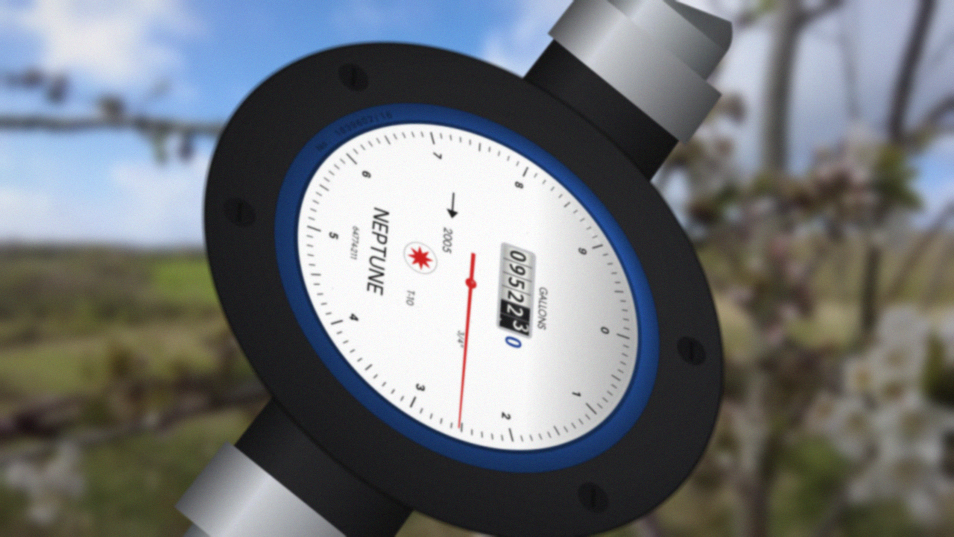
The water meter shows 952232.5; gal
